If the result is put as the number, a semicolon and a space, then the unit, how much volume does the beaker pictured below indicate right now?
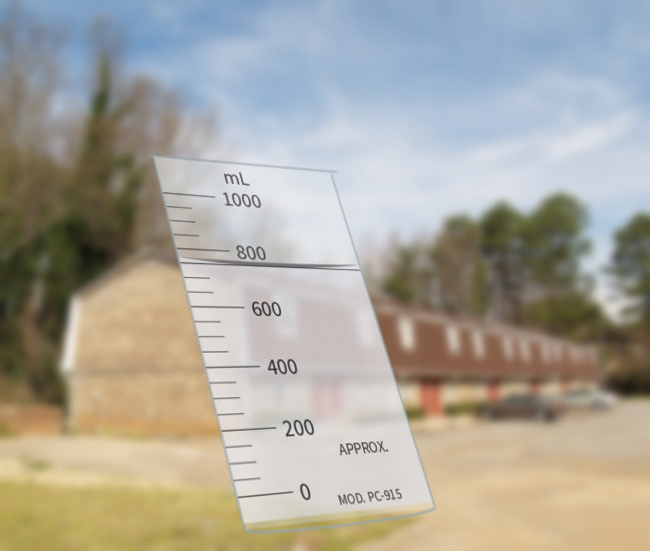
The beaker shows 750; mL
